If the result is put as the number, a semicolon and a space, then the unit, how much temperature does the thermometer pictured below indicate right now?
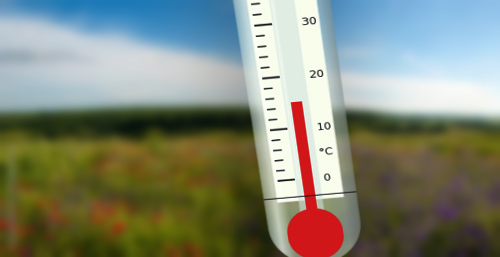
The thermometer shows 15; °C
